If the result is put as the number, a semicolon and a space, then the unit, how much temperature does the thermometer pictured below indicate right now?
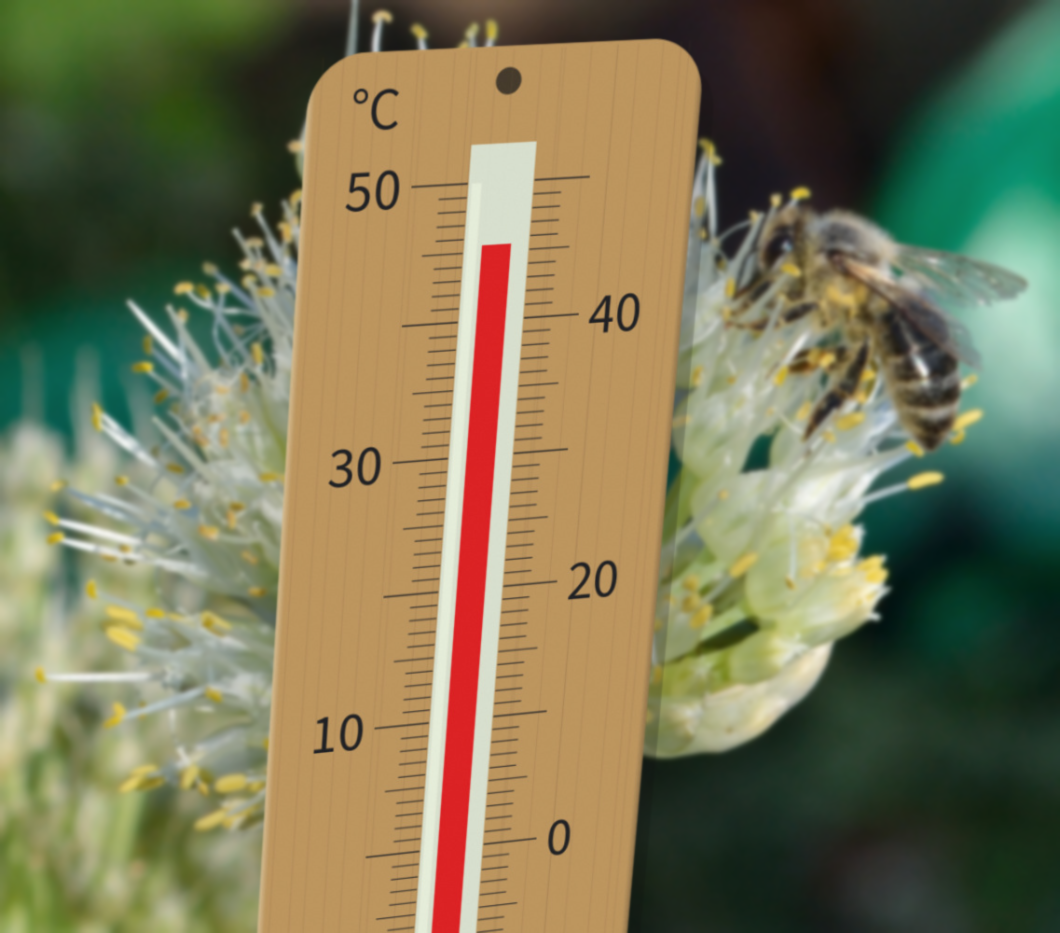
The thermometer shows 45.5; °C
